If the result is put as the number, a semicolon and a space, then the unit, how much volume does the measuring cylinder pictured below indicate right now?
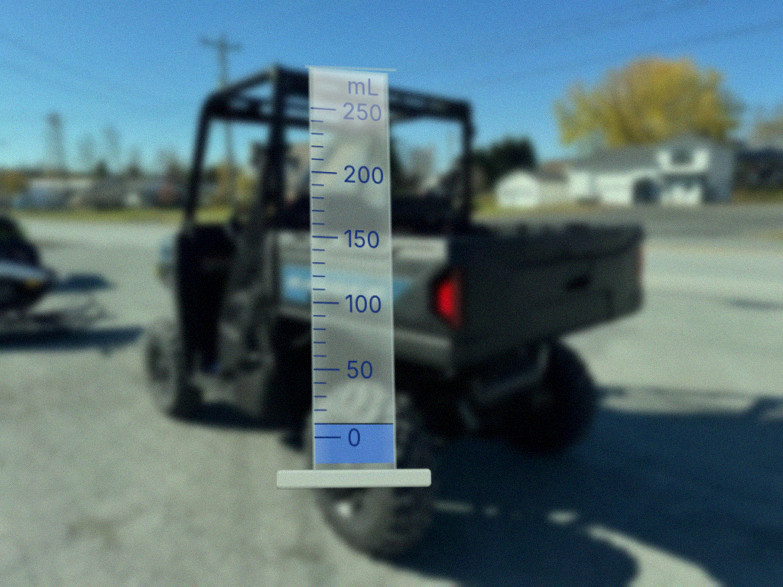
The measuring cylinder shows 10; mL
